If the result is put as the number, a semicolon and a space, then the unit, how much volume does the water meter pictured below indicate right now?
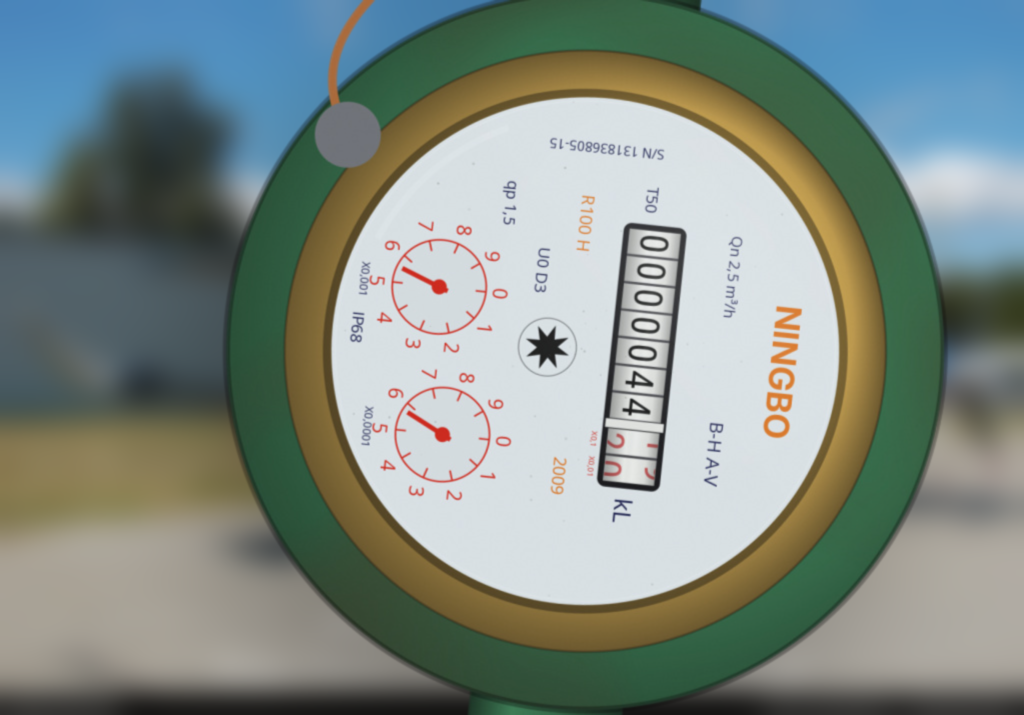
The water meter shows 44.1955; kL
